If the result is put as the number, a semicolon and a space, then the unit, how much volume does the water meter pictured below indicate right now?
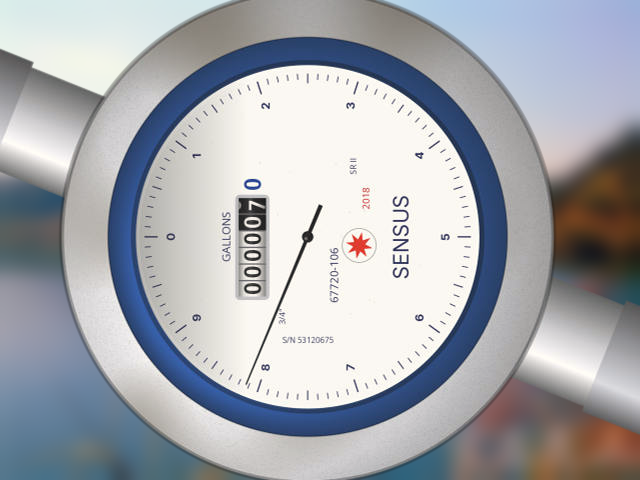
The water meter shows 68.1; gal
